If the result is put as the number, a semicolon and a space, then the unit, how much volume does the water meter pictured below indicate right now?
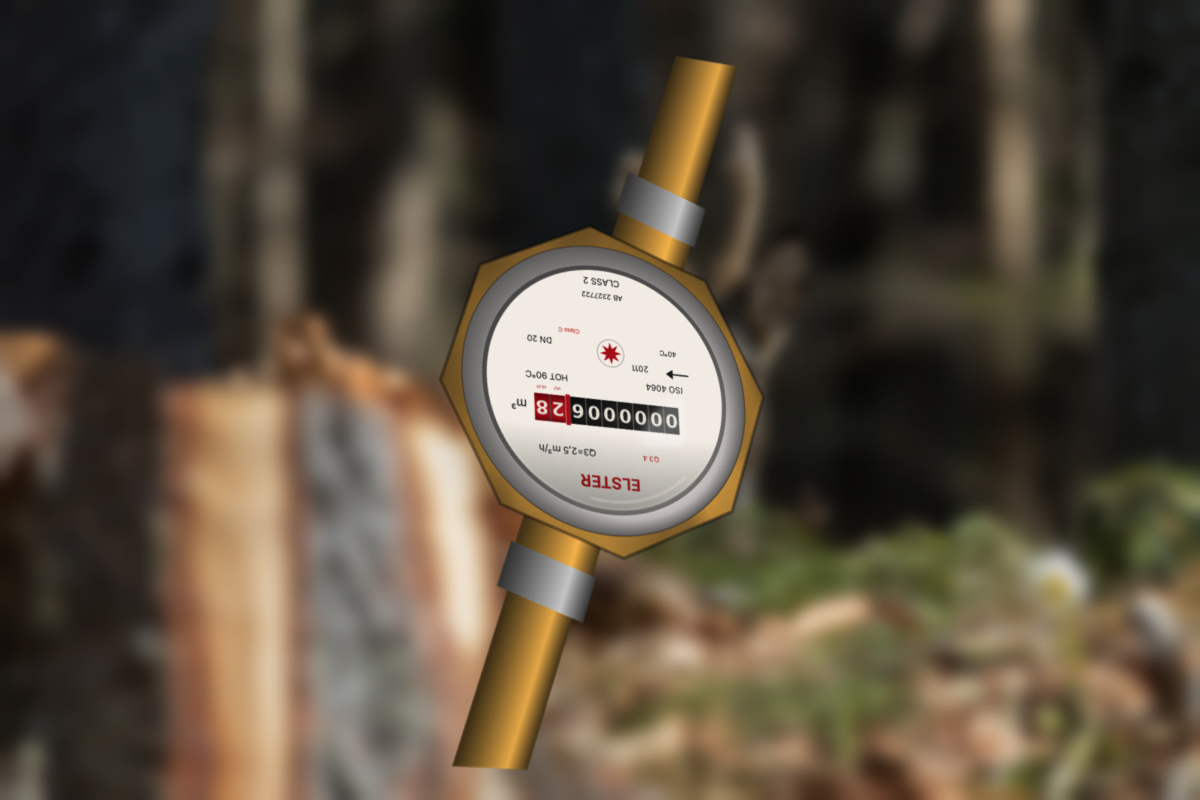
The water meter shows 6.28; m³
